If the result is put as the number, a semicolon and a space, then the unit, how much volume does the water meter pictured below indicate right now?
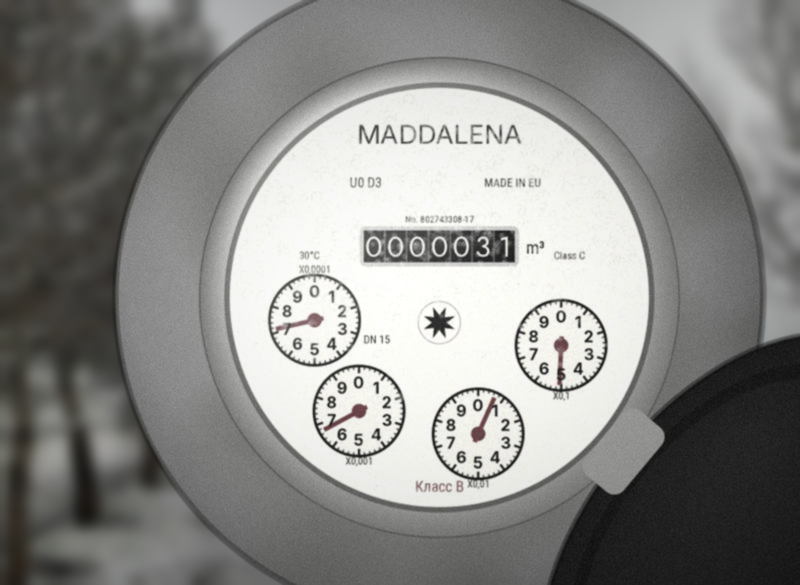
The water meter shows 31.5067; m³
